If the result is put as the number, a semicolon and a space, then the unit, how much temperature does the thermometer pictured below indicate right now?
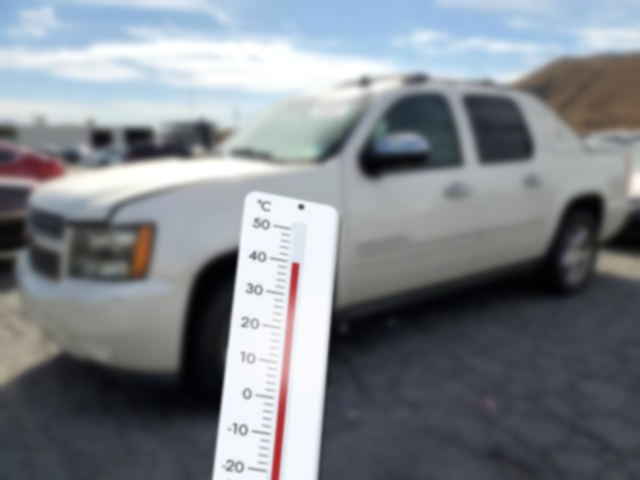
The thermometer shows 40; °C
